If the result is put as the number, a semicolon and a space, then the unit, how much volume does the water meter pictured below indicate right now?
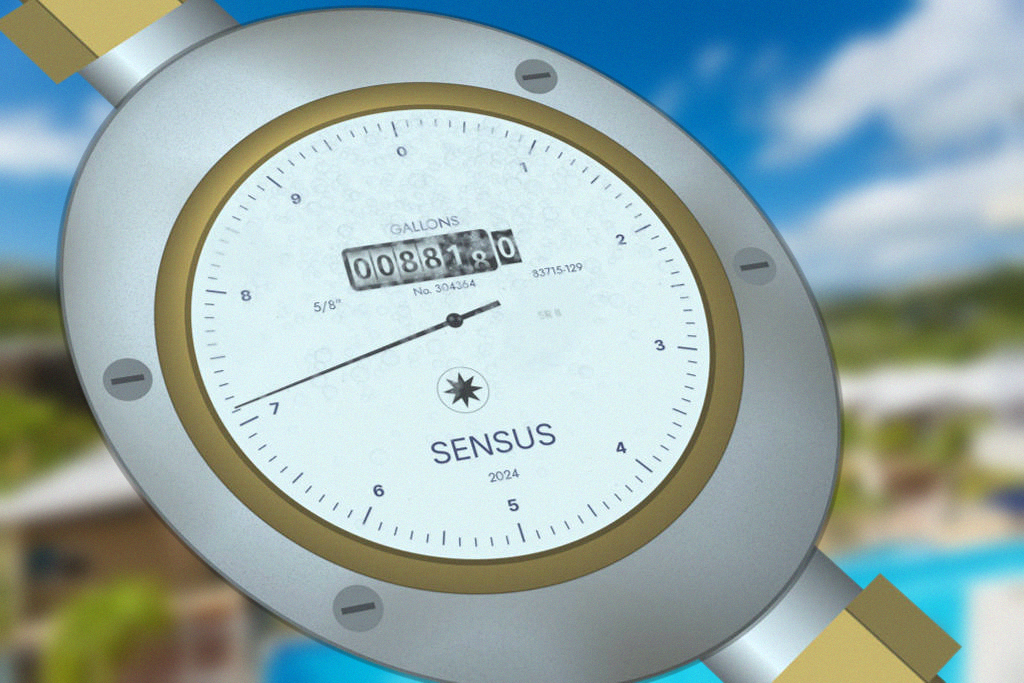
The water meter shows 88177.1; gal
